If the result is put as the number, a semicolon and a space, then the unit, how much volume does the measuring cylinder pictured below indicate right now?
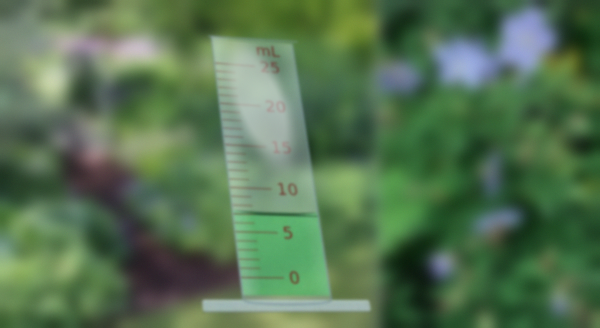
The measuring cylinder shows 7; mL
